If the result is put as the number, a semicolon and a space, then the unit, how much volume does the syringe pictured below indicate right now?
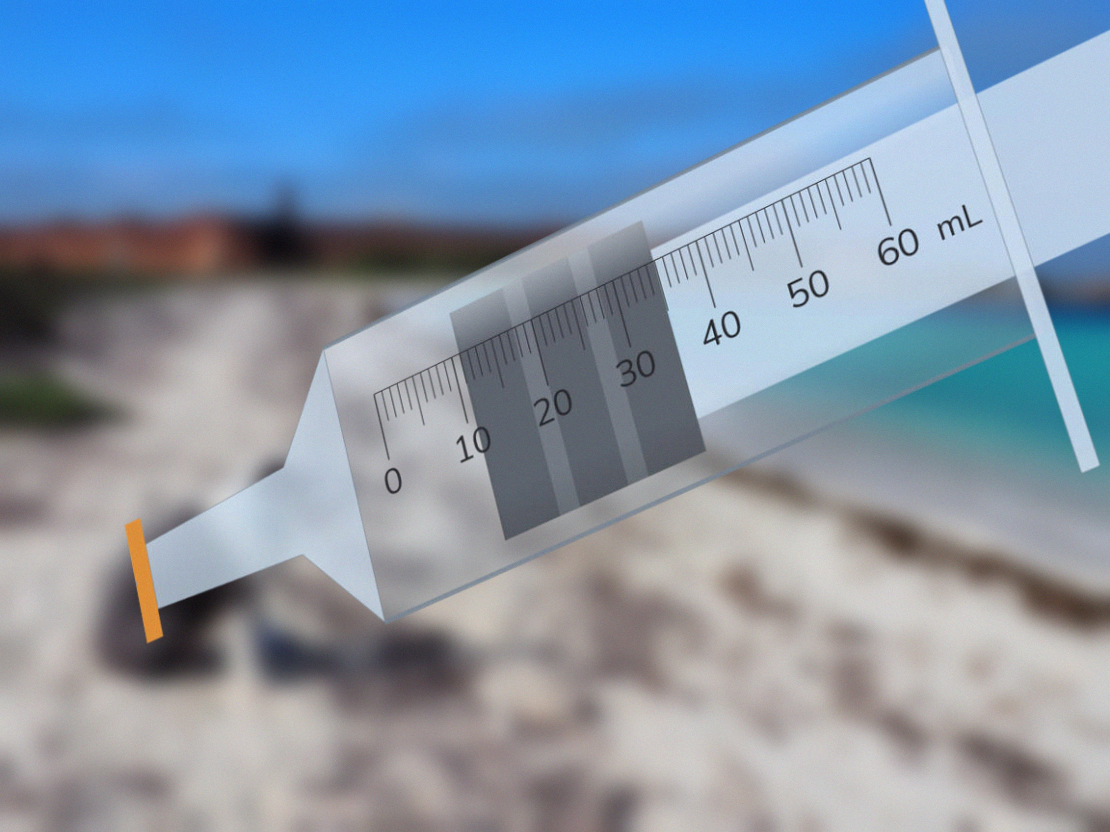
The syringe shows 11; mL
